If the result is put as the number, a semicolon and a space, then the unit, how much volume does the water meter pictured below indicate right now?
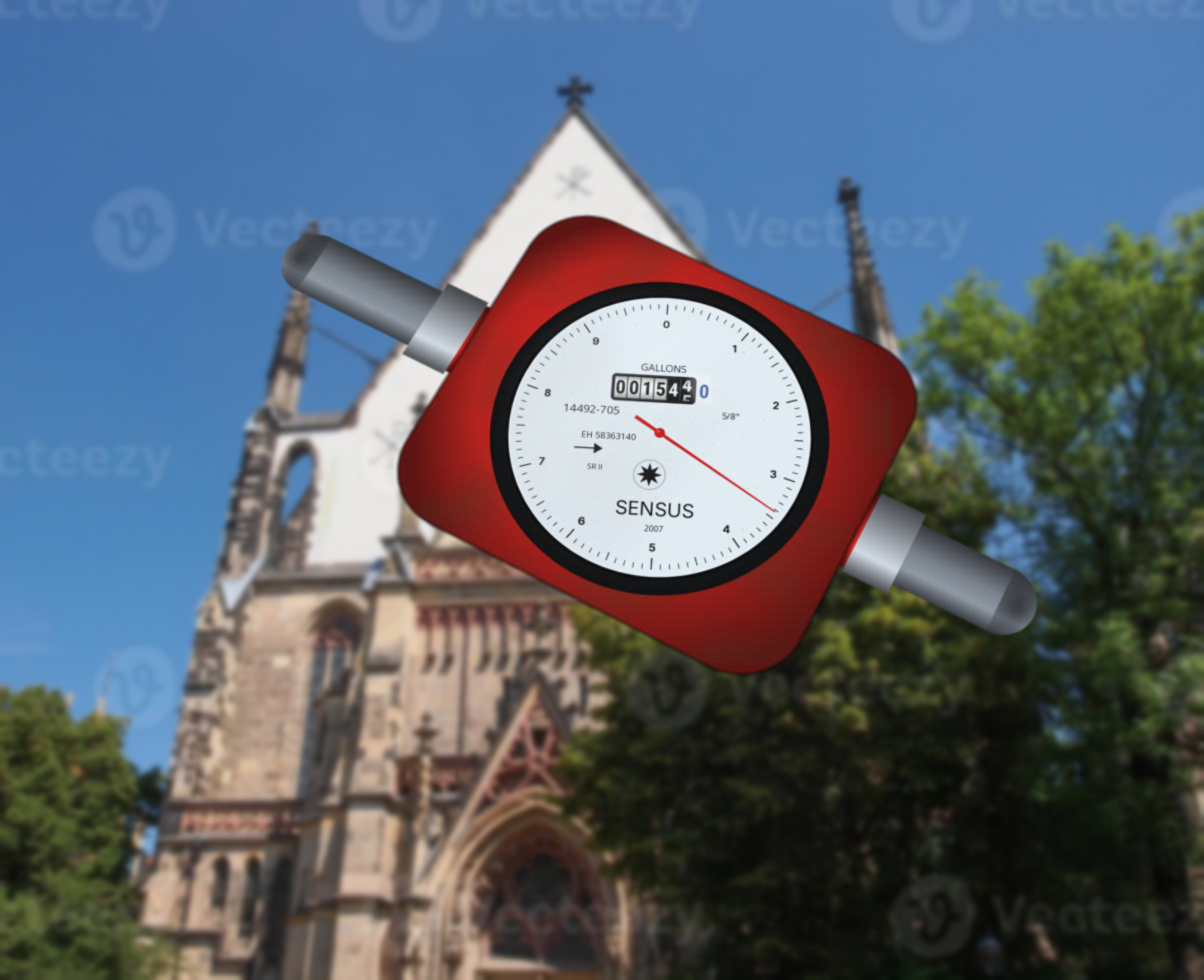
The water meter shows 15443.4; gal
